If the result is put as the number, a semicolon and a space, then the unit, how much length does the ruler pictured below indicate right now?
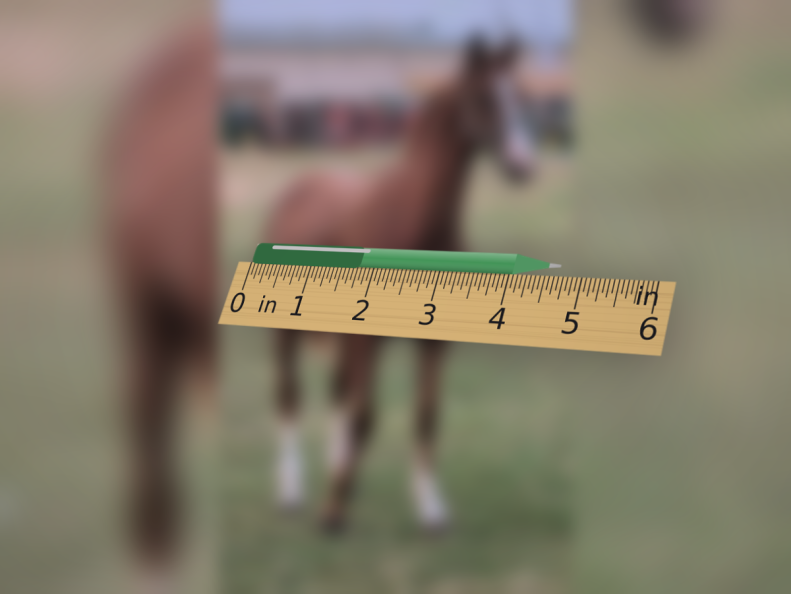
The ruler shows 4.6875; in
